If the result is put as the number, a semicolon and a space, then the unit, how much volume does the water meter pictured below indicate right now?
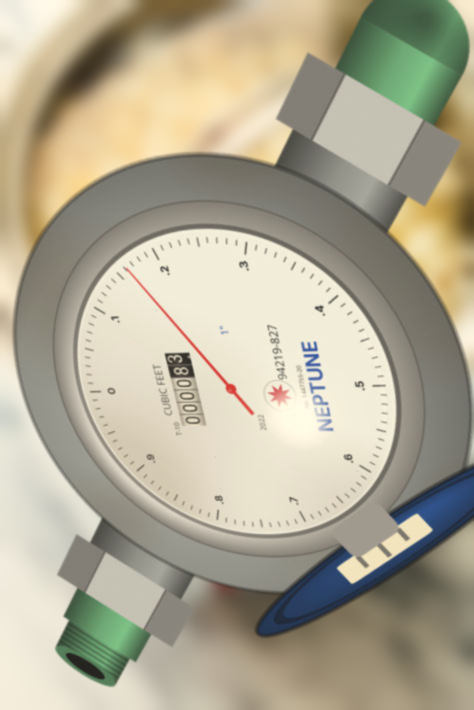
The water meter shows 83.16; ft³
